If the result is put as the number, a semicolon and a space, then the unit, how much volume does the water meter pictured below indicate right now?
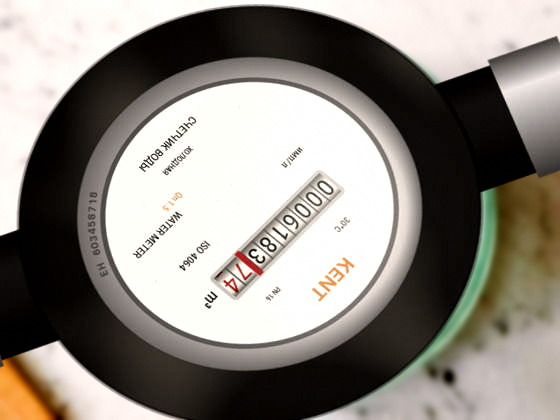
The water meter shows 6183.74; m³
